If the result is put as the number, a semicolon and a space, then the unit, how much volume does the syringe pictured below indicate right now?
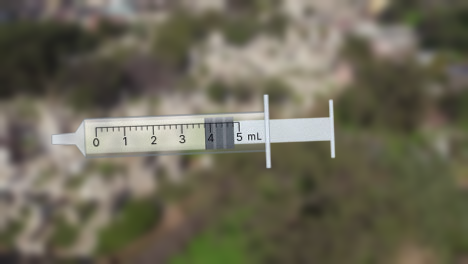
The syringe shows 3.8; mL
